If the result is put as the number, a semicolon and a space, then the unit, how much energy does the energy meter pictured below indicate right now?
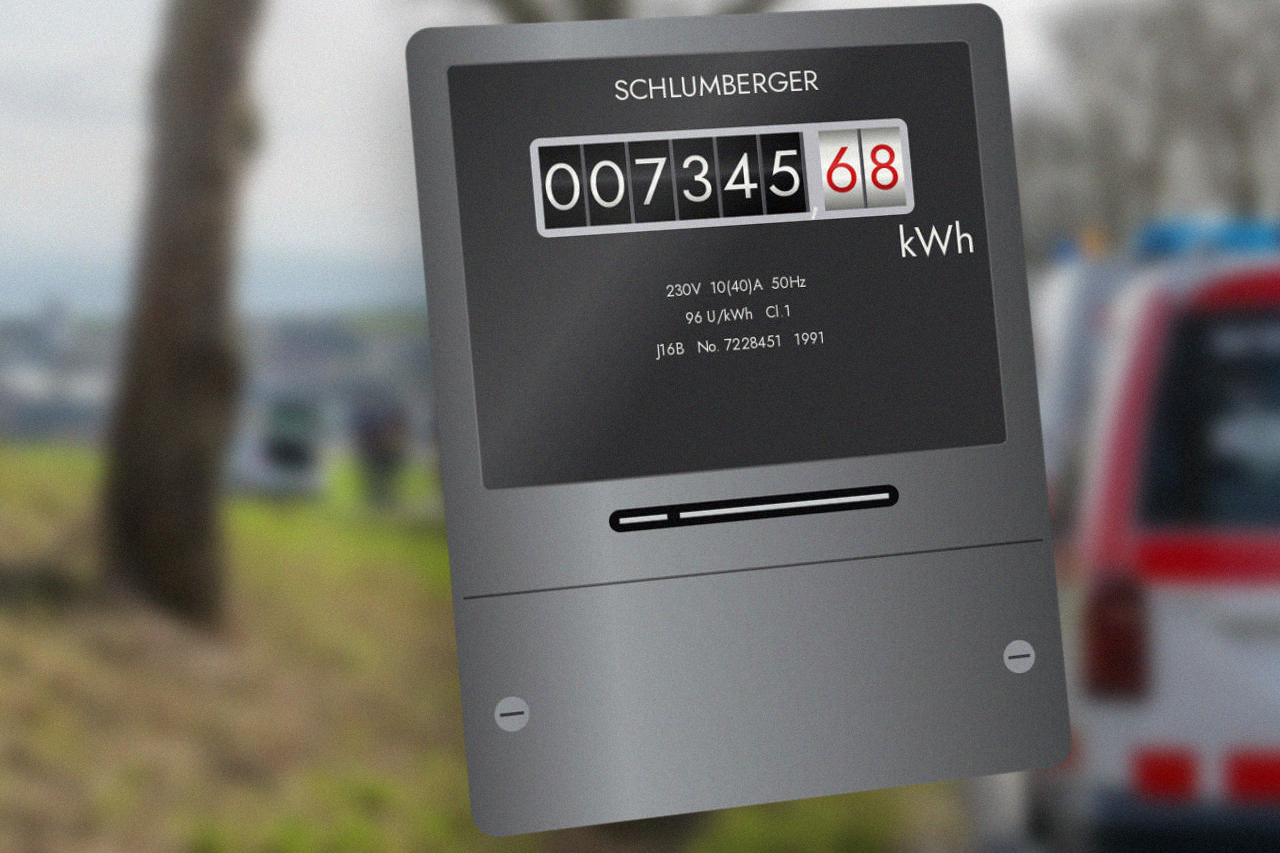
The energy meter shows 7345.68; kWh
